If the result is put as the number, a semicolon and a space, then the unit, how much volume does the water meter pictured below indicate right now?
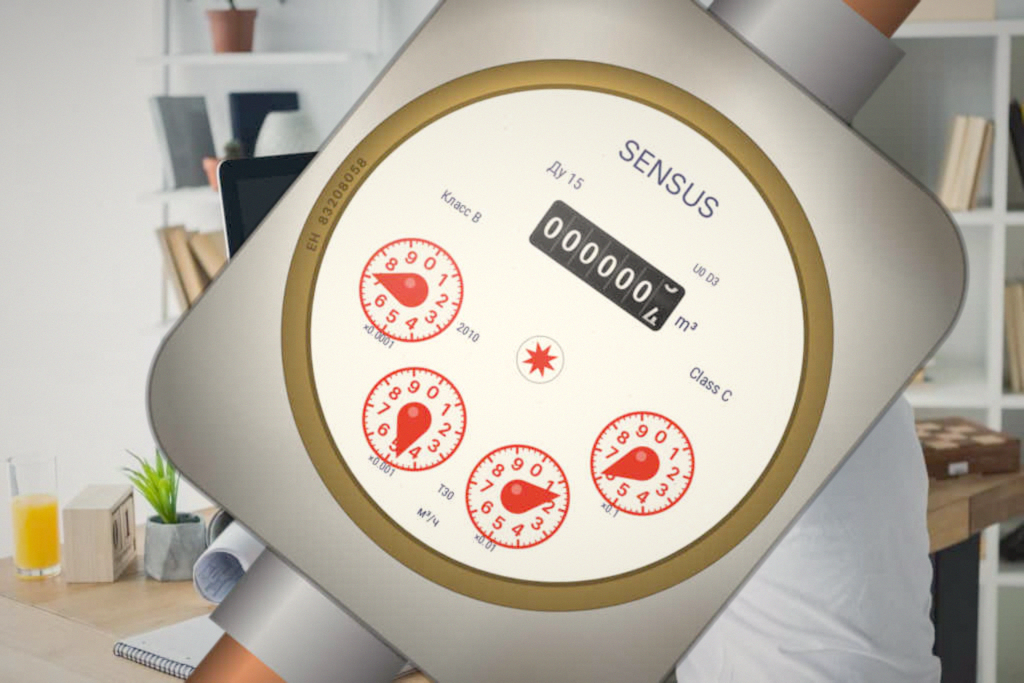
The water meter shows 3.6147; m³
